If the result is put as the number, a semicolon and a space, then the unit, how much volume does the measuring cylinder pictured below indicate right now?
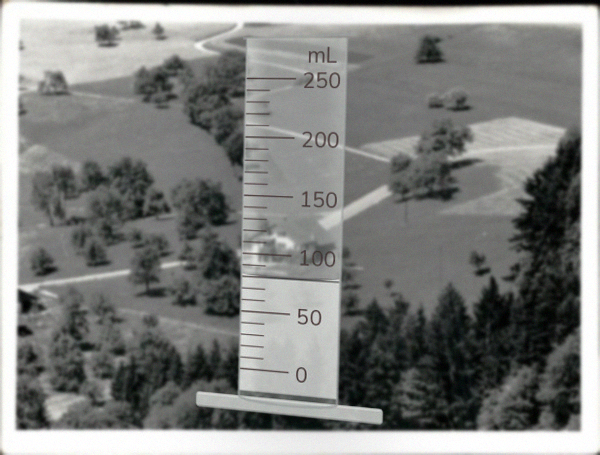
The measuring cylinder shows 80; mL
